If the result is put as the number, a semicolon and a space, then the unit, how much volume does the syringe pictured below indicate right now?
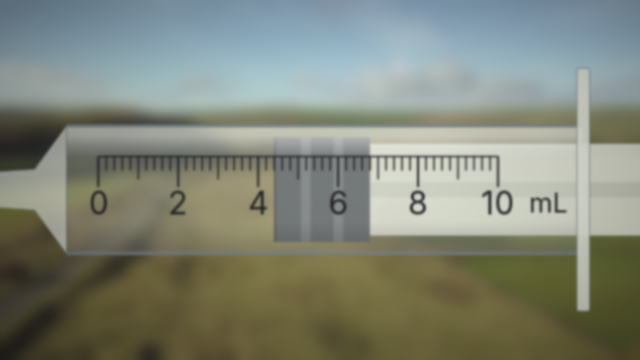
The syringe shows 4.4; mL
